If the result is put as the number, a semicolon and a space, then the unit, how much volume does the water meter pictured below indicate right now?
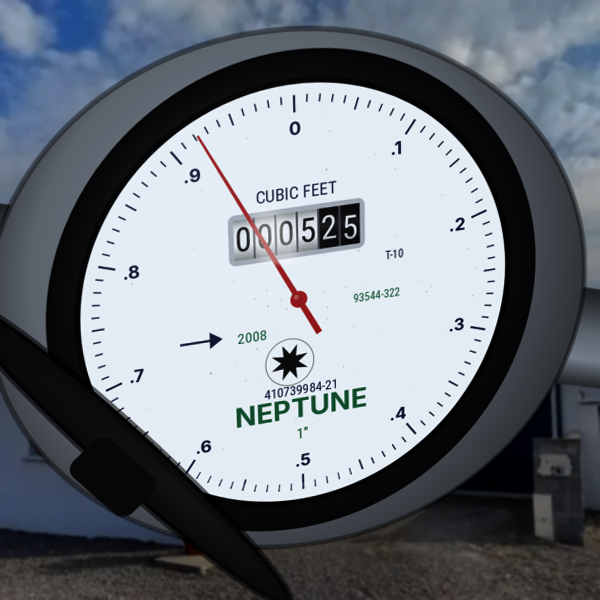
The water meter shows 524.92; ft³
